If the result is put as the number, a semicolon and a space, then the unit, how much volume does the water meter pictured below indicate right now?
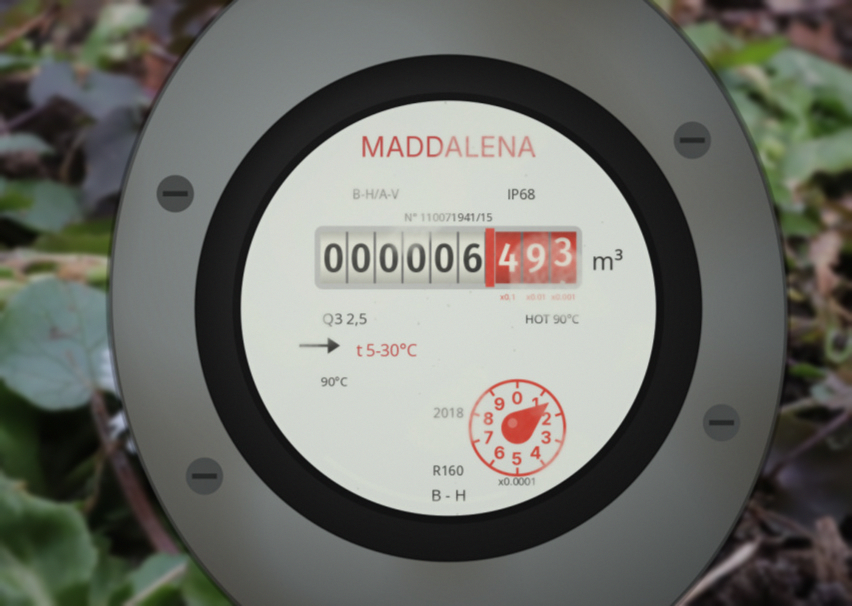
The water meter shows 6.4931; m³
